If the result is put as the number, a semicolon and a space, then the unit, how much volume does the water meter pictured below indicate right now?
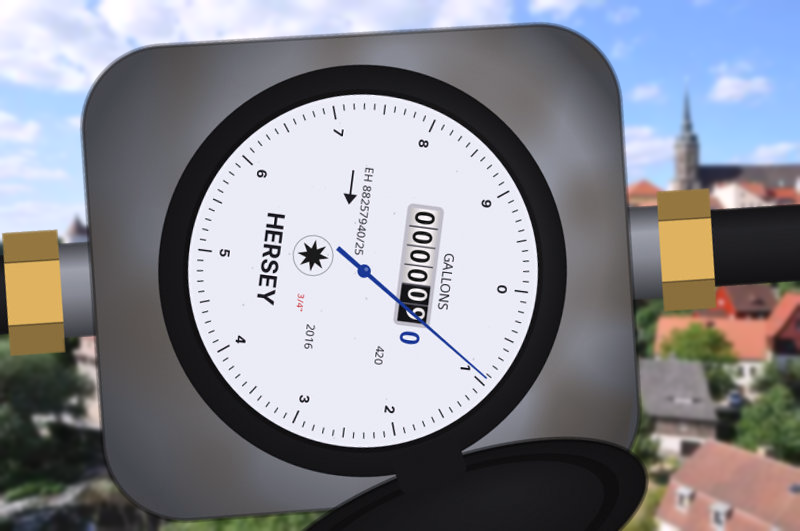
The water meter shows 90.9; gal
